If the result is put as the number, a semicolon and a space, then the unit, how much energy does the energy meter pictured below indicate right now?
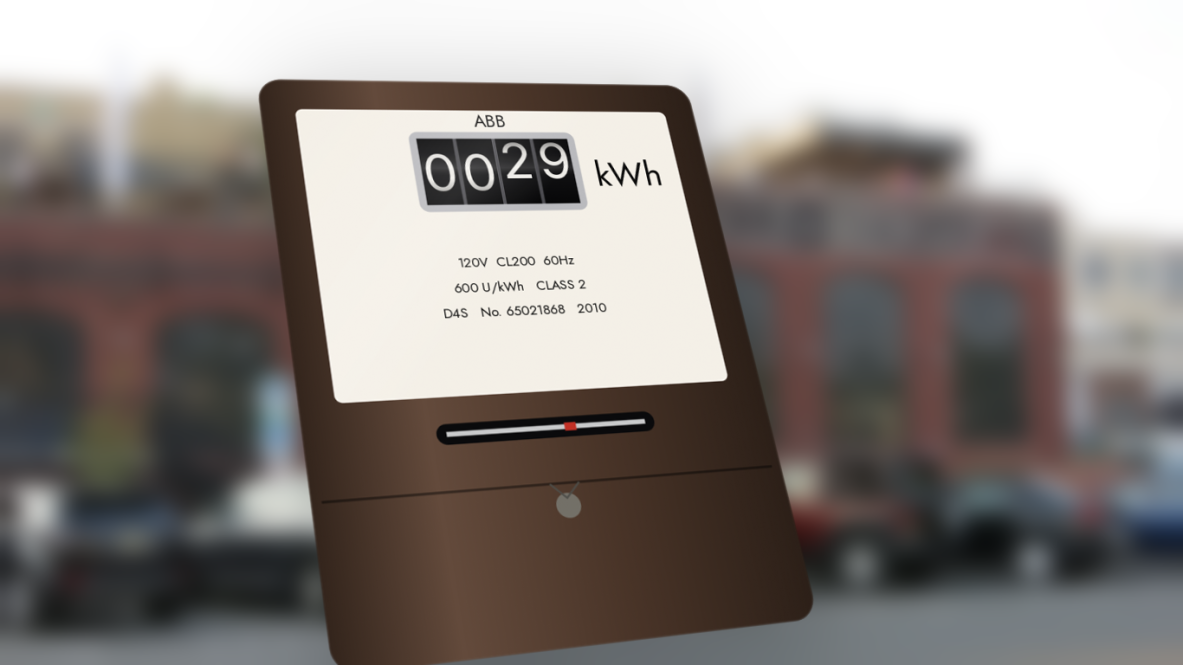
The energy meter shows 29; kWh
